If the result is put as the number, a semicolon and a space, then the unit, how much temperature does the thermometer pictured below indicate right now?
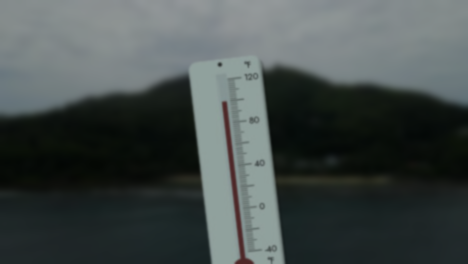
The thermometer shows 100; °F
